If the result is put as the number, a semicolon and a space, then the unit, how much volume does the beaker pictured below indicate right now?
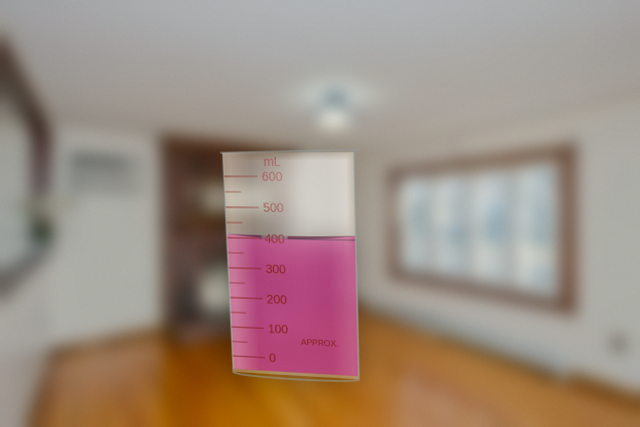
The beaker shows 400; mL
